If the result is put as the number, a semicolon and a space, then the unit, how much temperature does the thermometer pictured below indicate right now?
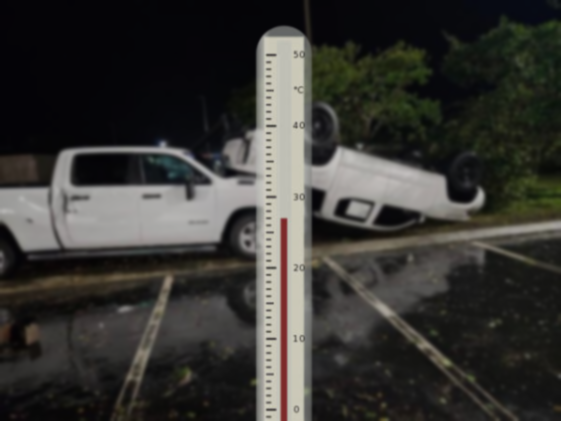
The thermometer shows 27; °C
